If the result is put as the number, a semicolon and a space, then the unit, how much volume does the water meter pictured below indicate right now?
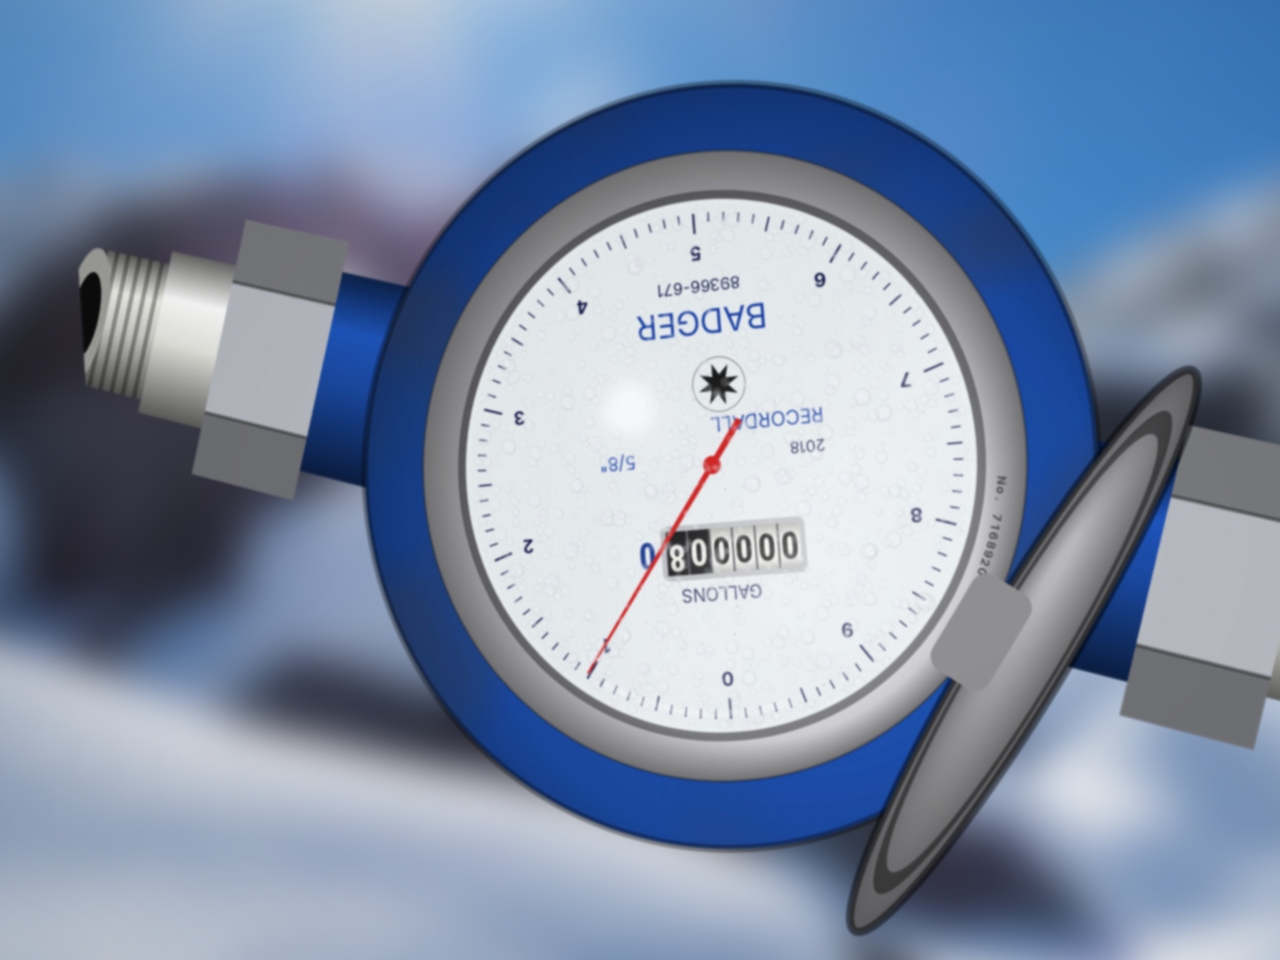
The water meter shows 81.0; gal
